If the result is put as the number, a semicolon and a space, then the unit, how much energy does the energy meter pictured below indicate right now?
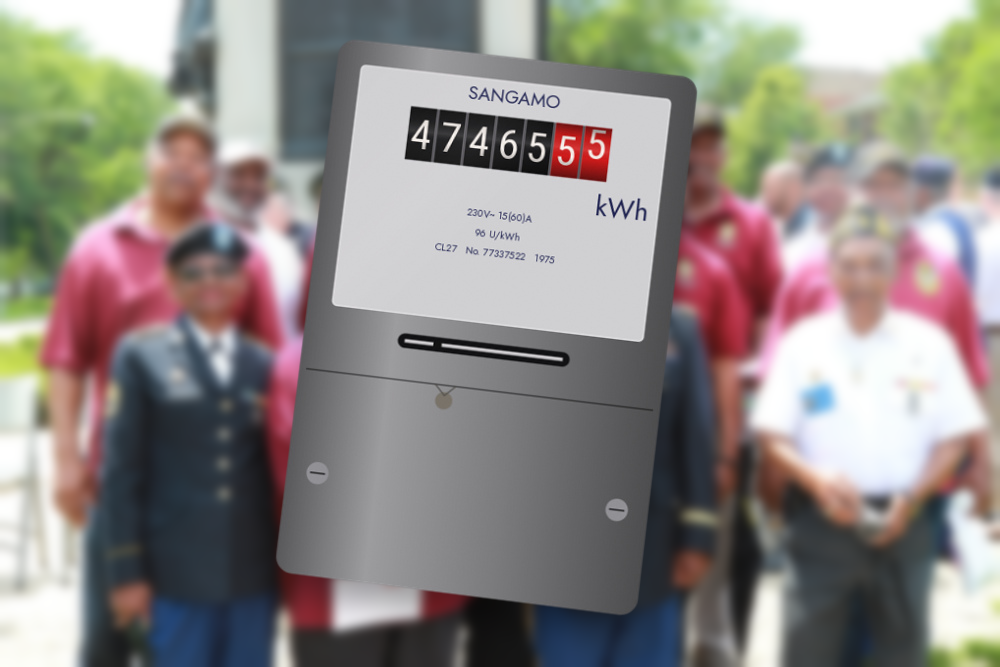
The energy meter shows 47465.55; kWh
